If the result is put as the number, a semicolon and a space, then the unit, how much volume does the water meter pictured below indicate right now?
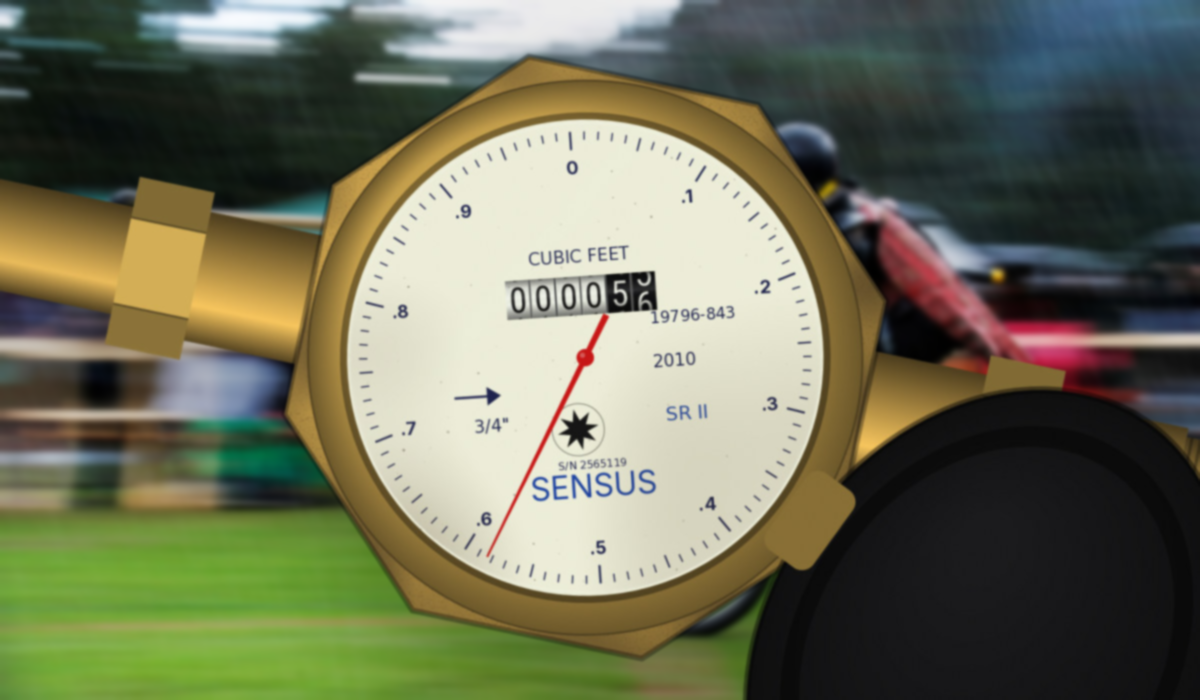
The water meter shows 55.58; ft³
